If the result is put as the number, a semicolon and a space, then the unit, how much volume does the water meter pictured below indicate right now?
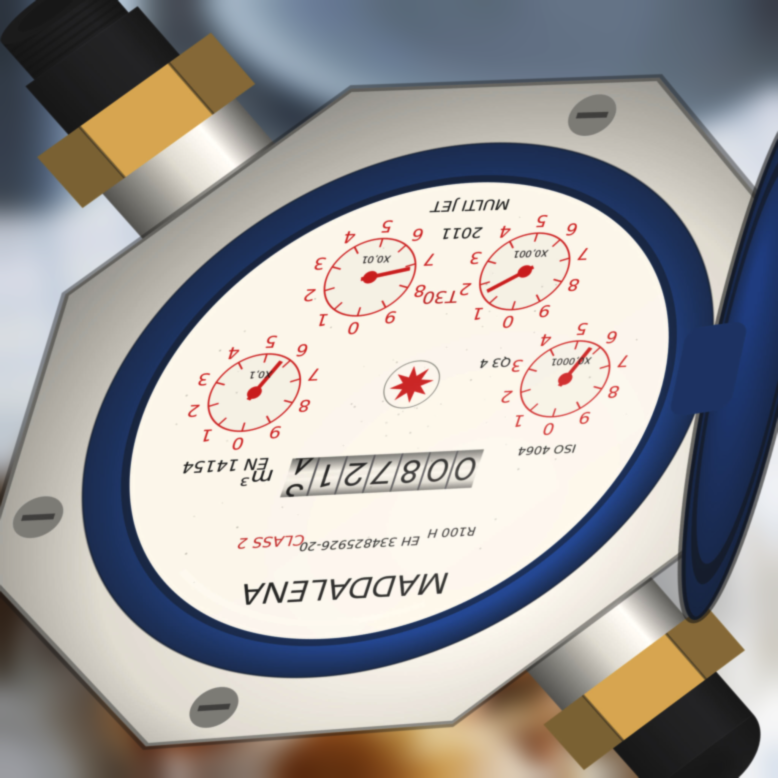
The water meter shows 87213.5715; m³
